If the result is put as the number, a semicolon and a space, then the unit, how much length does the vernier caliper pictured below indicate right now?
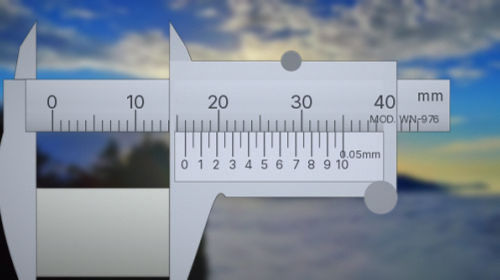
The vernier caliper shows 16.0; mm
